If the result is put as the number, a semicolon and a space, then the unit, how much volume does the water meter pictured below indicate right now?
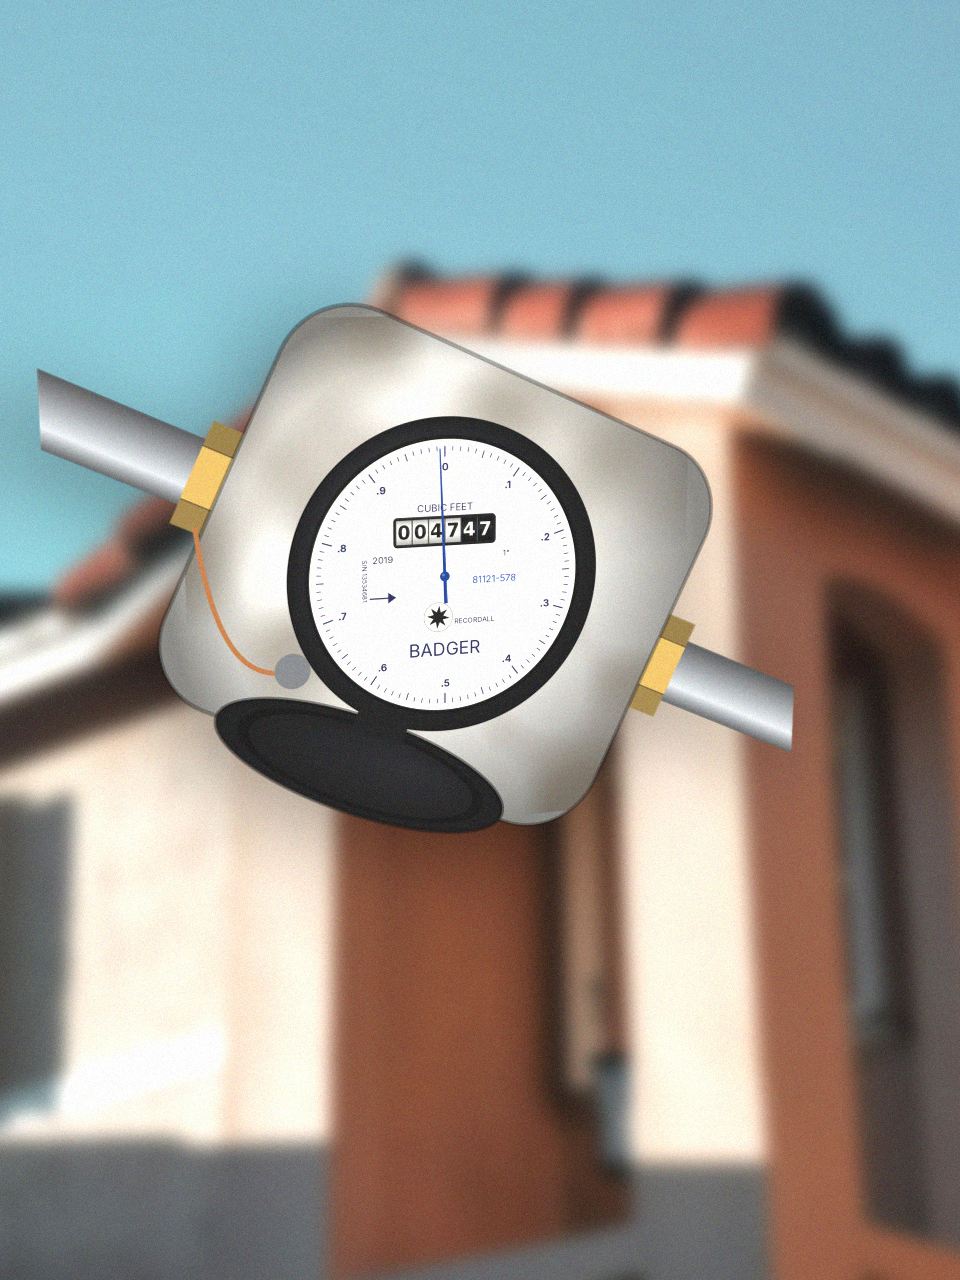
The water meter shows 4746.99; ft³
